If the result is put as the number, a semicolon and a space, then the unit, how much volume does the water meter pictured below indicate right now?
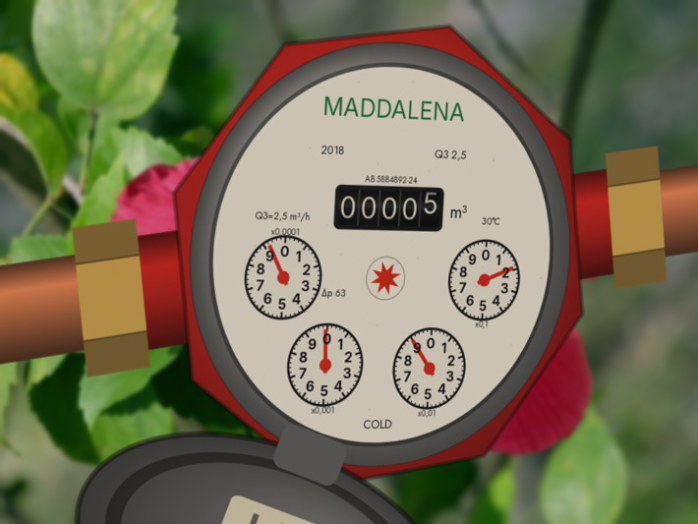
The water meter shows 5.1899; m³
